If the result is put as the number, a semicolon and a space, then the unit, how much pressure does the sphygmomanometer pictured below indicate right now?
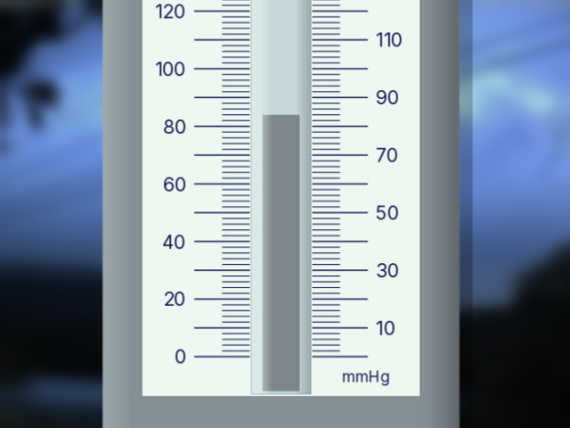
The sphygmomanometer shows 84; mmHg
